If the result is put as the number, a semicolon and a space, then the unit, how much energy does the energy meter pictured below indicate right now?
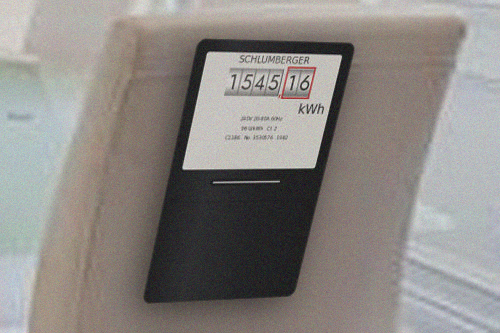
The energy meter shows 1545.16; kWh
